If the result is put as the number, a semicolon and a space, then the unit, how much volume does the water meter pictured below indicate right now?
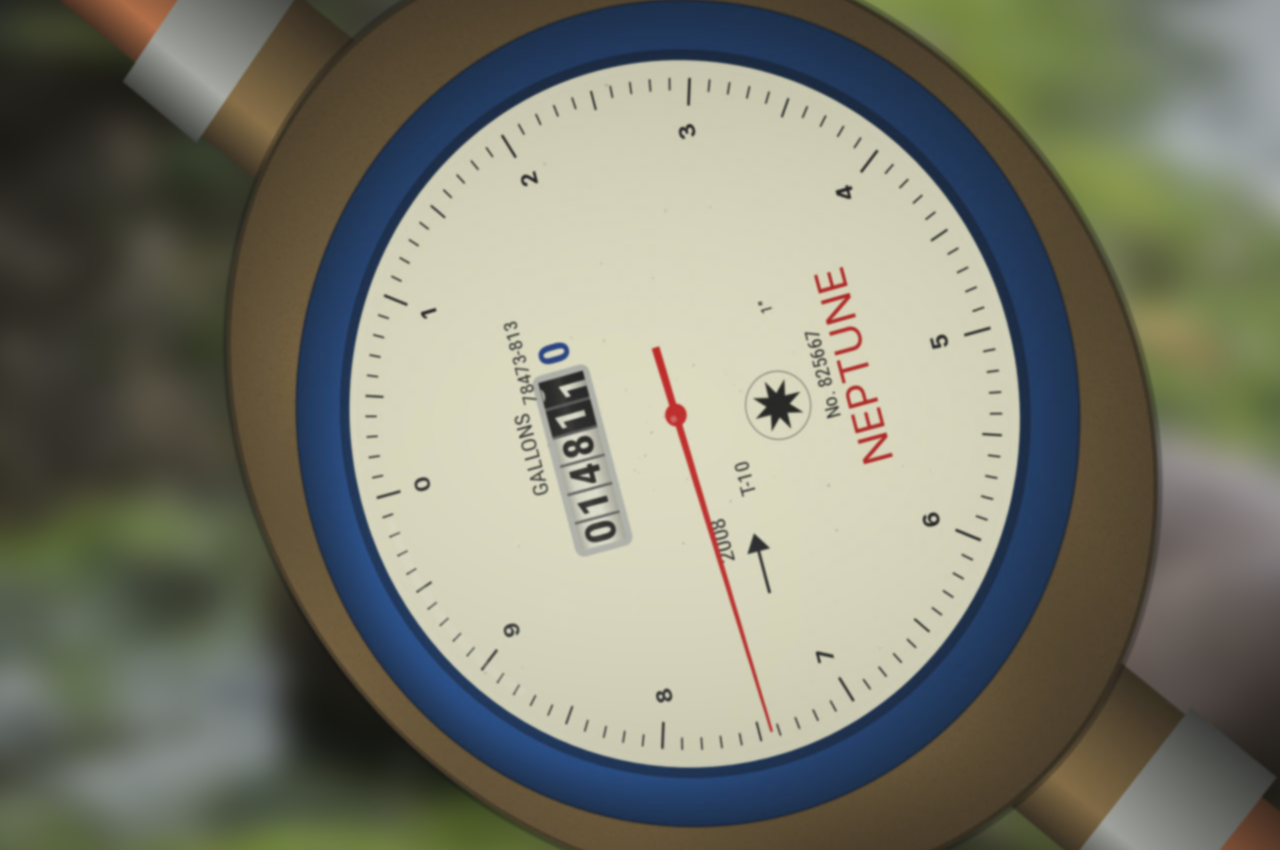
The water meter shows 148107.4; gal
